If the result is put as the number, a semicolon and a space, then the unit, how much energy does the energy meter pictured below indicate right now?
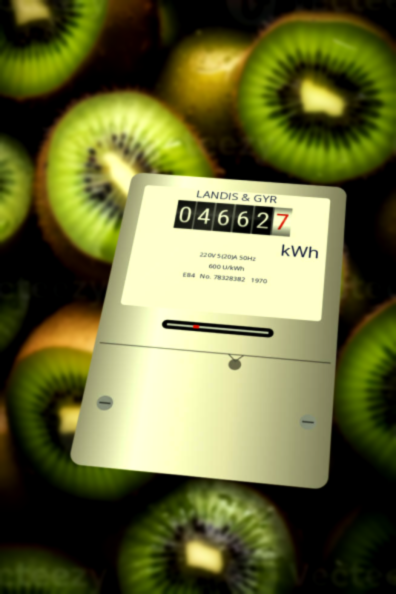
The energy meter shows 4662.7; kWh
